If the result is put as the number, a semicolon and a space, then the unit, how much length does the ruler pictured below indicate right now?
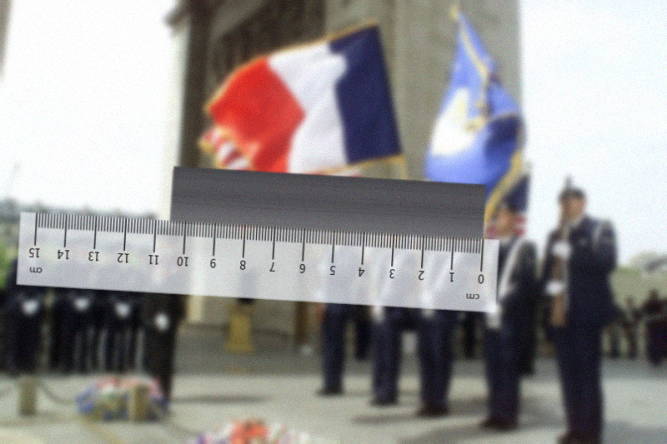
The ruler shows 10.5; cm
